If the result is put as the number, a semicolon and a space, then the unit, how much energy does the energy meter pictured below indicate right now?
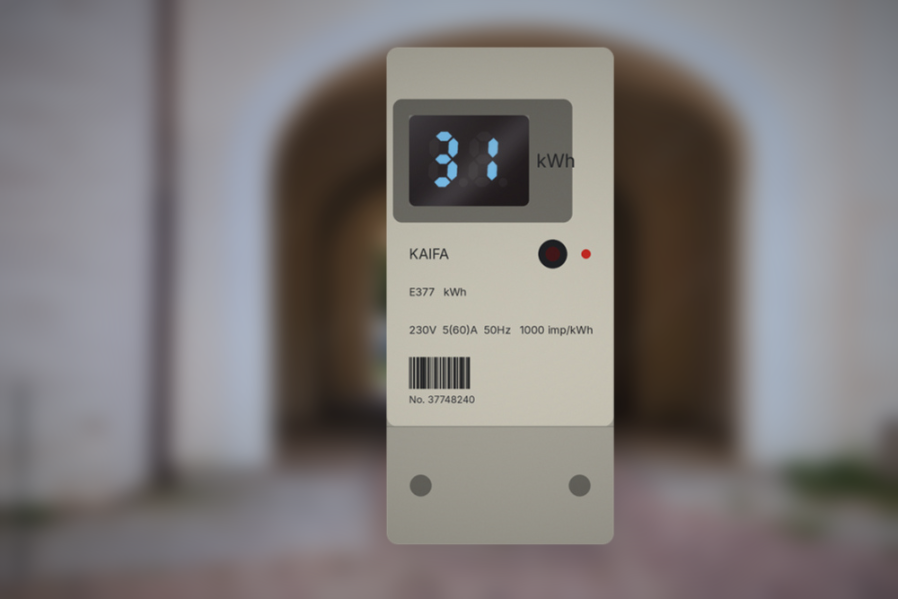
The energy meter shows 31; kWh
